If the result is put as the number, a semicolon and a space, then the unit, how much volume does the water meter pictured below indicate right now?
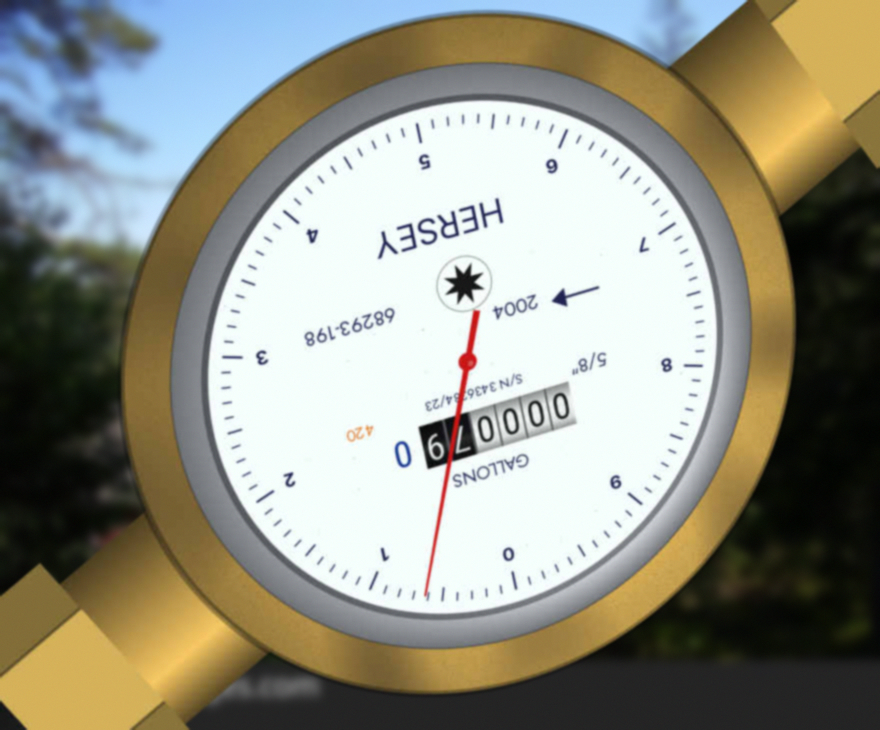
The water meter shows 790.6; gal
